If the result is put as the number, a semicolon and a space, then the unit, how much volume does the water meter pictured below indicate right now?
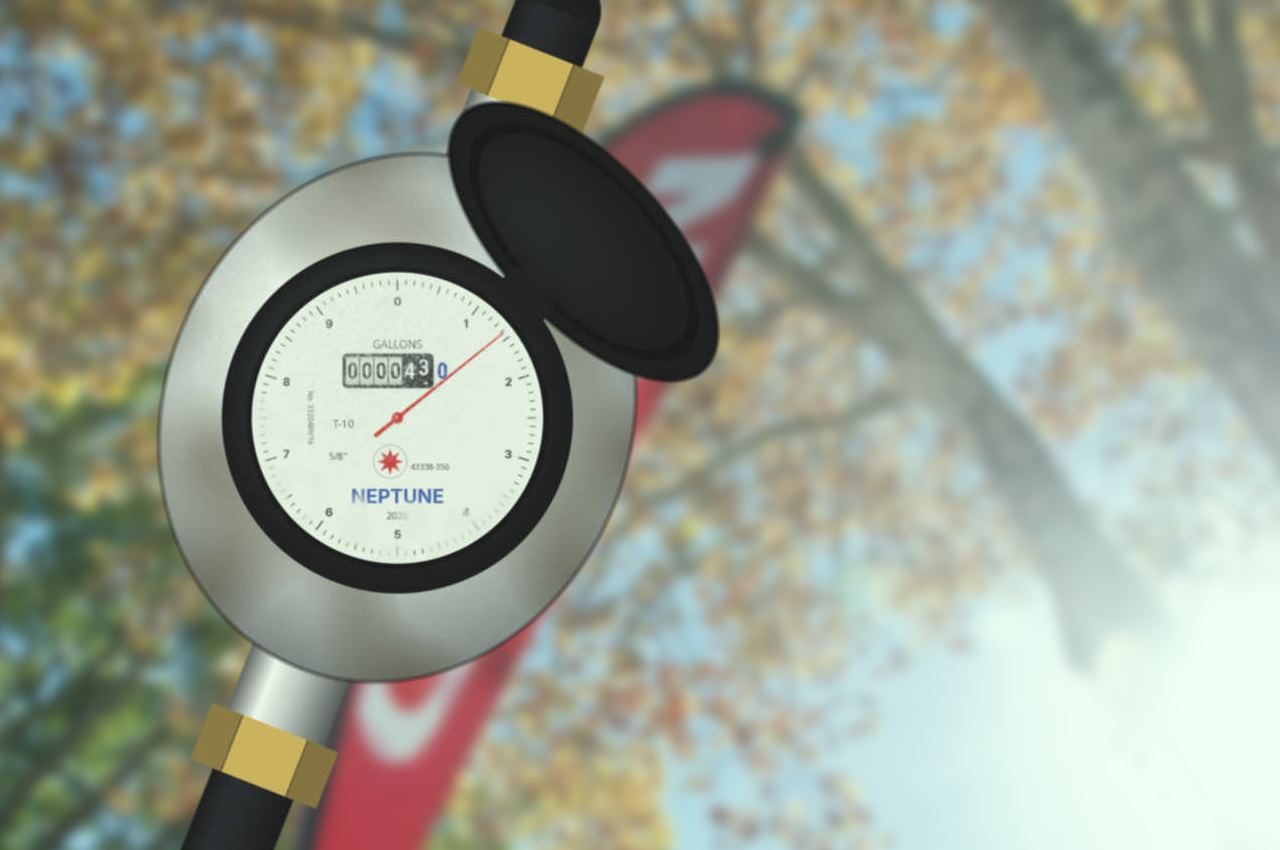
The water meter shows 431.4; gal
